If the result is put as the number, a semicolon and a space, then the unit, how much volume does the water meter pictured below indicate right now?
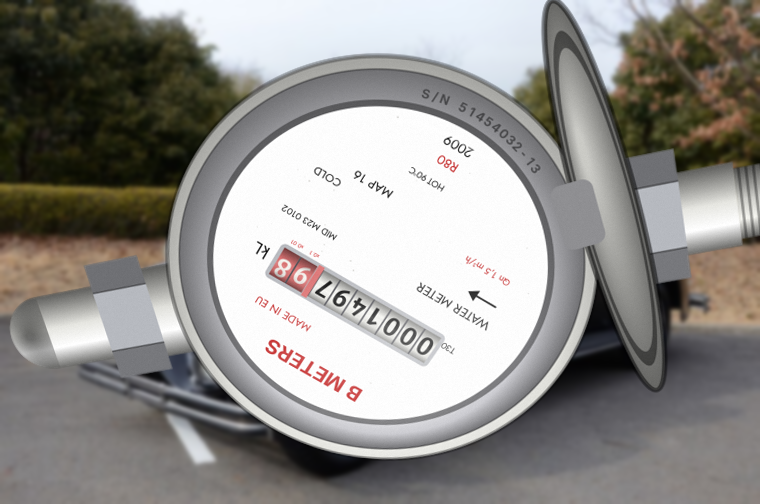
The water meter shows 1497.98; kL
